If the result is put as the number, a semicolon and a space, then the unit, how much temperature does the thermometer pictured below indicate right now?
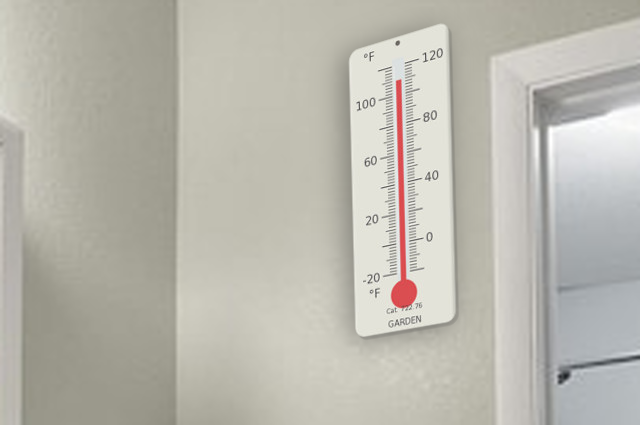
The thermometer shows 110; °F
